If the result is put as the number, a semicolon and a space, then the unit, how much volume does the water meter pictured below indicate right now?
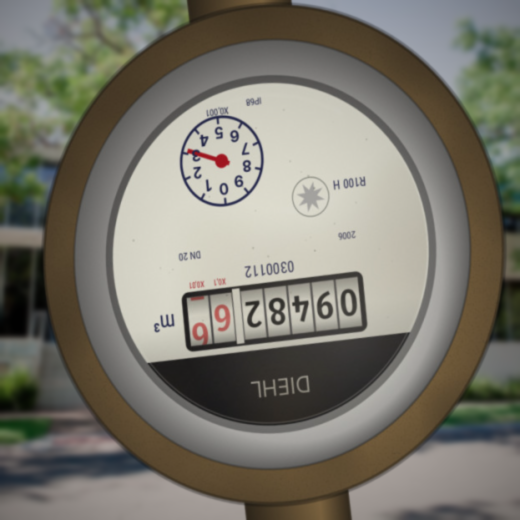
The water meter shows 9482.663; m³
